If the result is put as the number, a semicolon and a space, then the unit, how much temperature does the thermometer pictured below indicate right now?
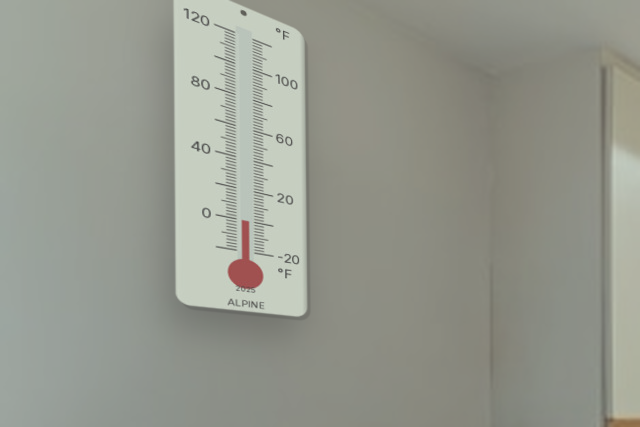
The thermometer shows 0; °F
